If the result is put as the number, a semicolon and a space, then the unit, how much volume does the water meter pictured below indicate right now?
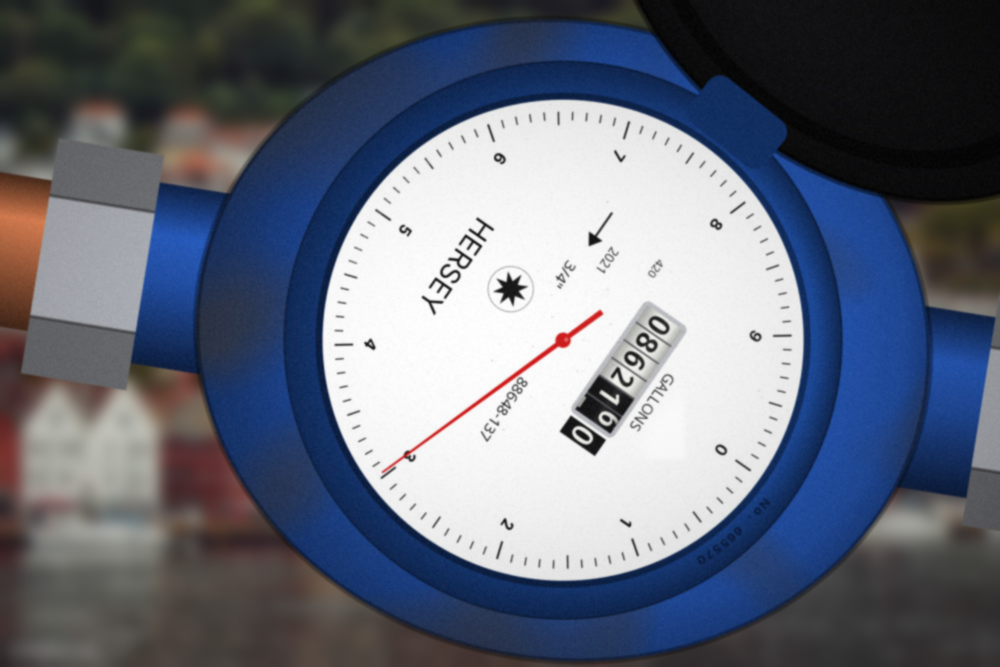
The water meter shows 862163.0; gal
